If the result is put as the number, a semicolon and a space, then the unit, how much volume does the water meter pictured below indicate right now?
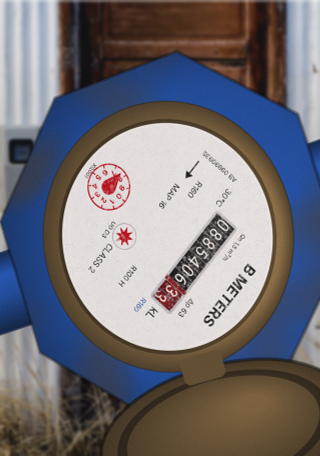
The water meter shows 885406.327; kL
